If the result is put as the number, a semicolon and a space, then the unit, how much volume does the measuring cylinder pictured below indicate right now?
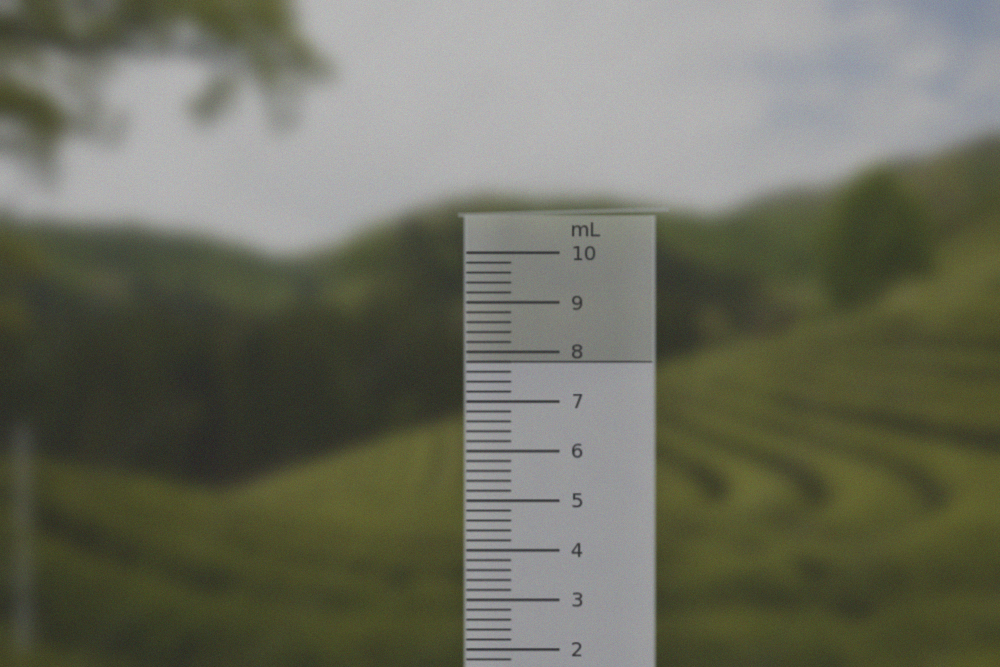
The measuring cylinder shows 7.8; mL
